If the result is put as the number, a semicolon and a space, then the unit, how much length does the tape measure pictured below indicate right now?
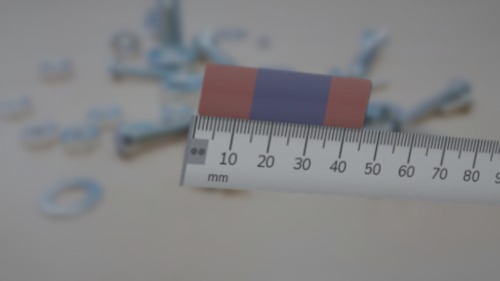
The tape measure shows 45; mm
